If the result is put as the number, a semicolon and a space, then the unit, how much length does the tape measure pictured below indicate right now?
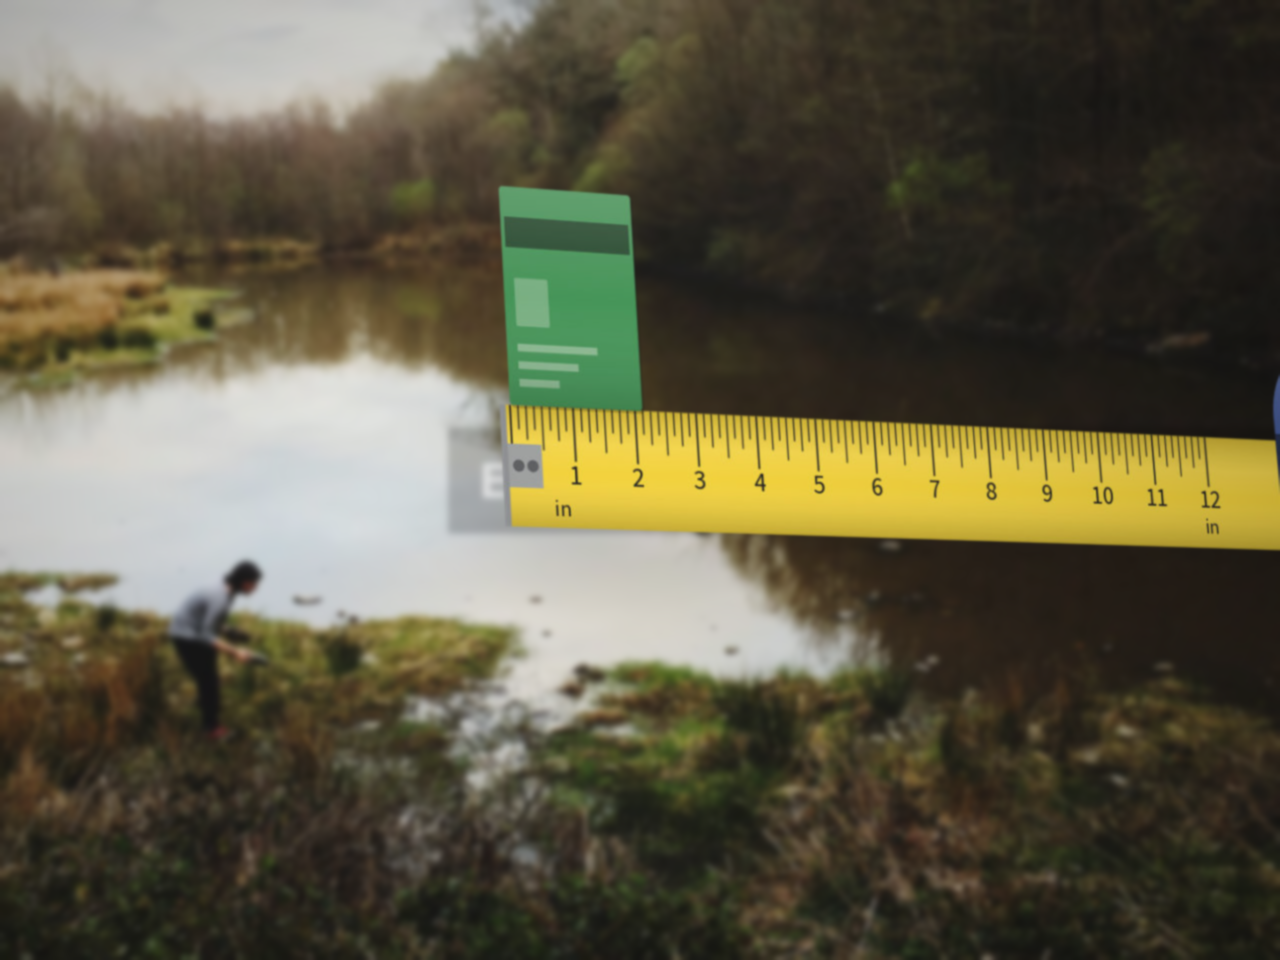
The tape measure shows 2.125; in
